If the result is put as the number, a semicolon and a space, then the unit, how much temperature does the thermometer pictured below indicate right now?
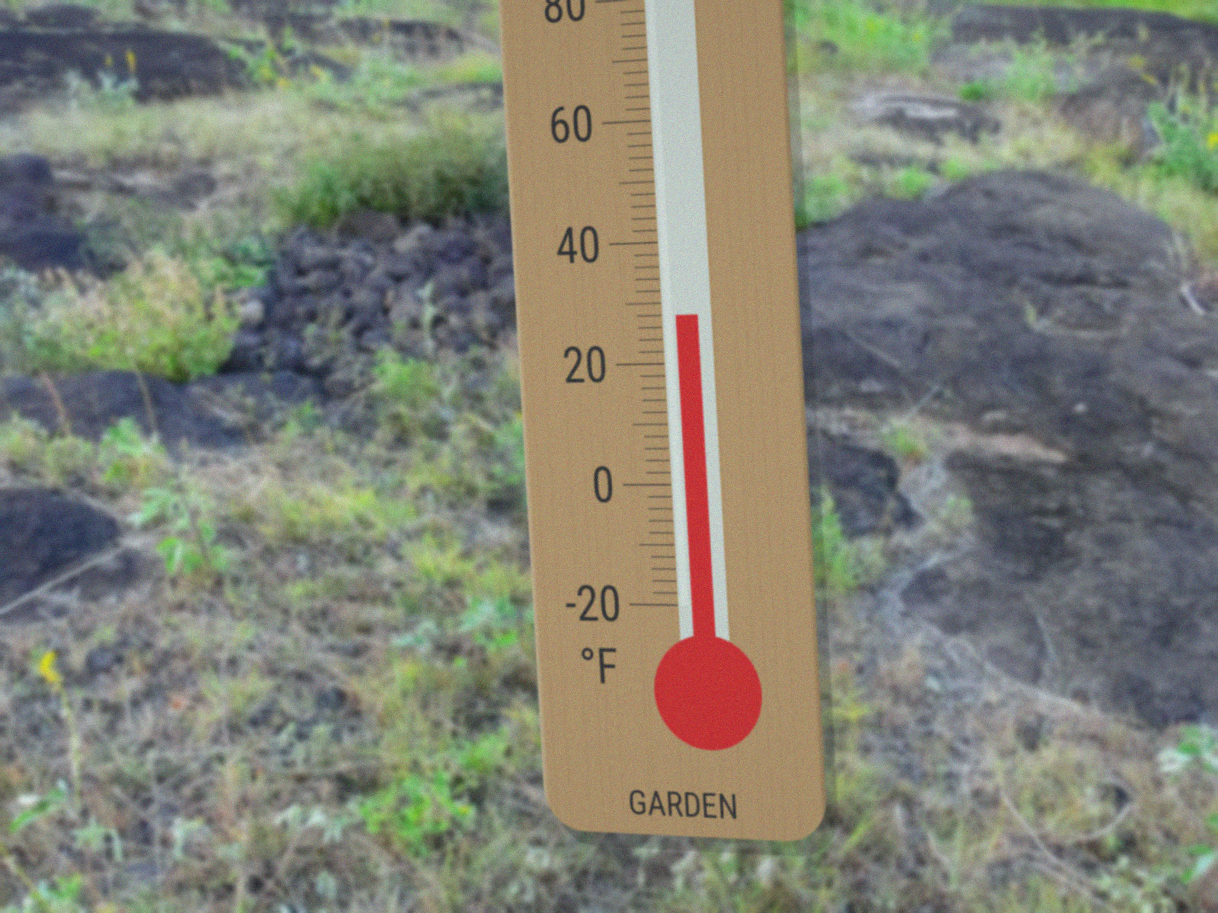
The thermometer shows 28; °F
